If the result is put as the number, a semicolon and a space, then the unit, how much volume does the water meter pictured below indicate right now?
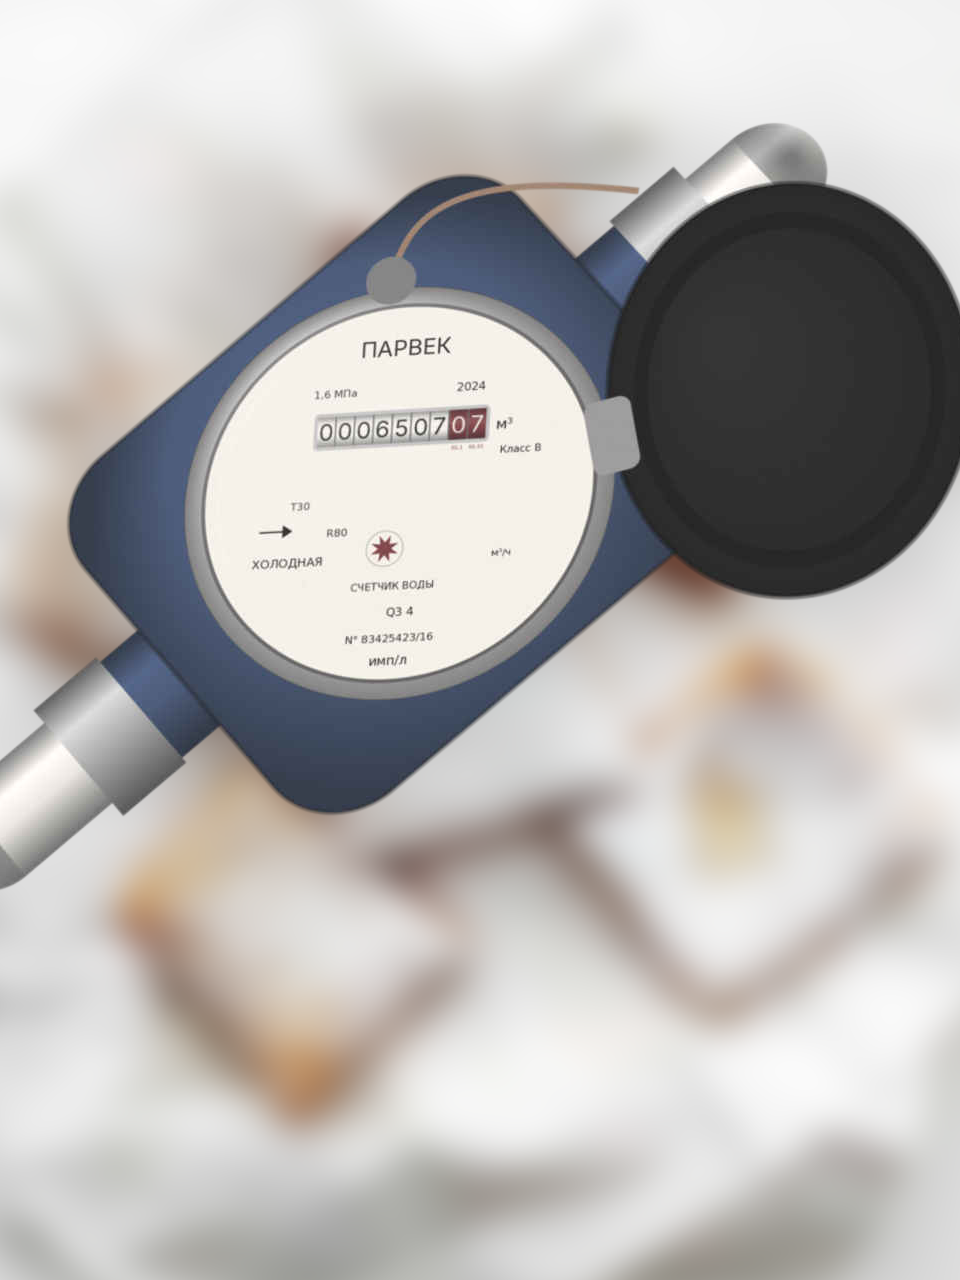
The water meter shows 6507.07; m³
